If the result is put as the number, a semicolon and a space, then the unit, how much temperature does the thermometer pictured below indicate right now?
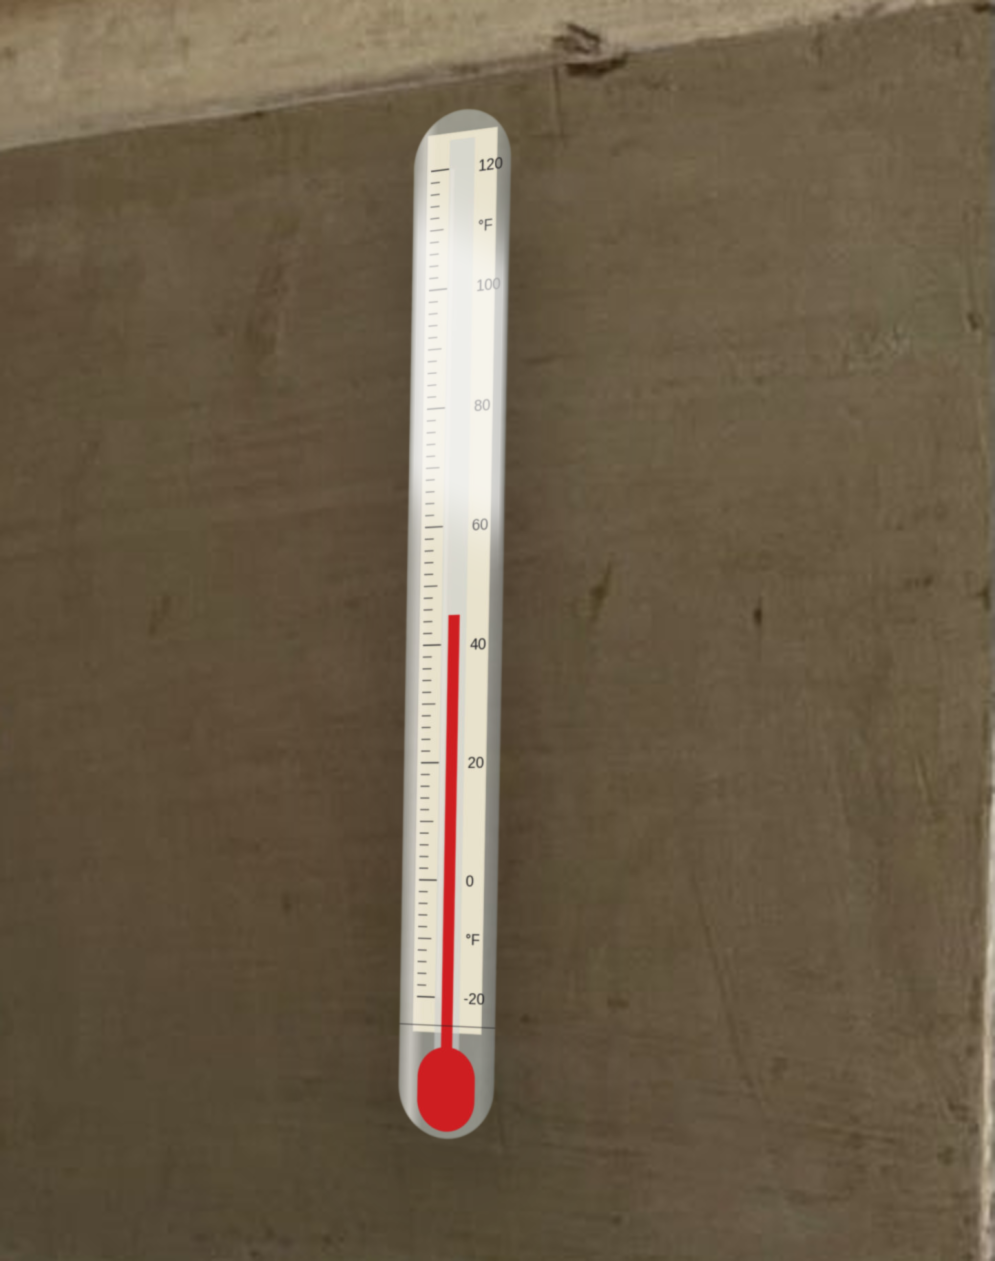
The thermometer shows 45; °F
